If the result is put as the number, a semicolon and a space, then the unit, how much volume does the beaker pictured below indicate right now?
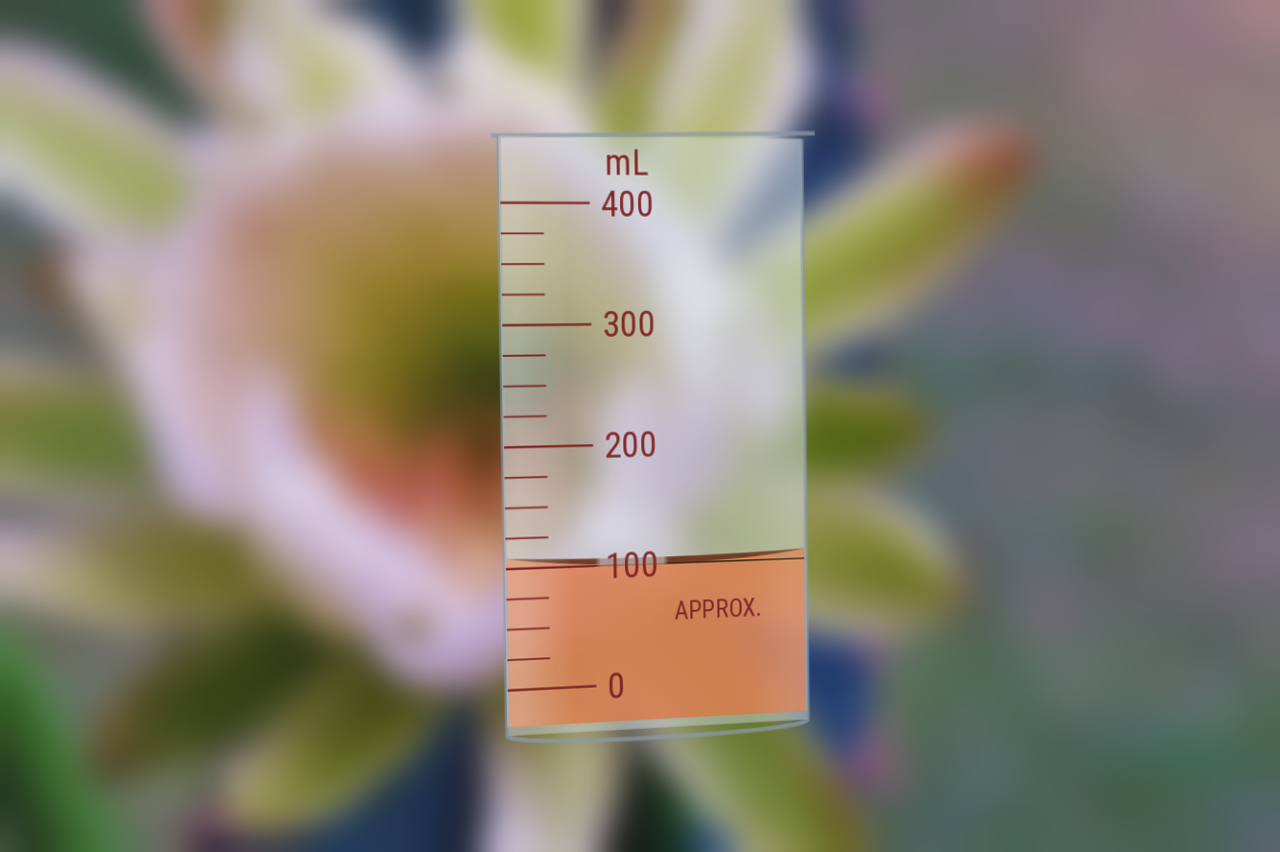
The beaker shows 100; mL
